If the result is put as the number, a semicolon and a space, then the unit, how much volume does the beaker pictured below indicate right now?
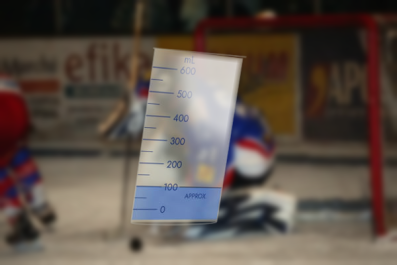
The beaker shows 100; mL
